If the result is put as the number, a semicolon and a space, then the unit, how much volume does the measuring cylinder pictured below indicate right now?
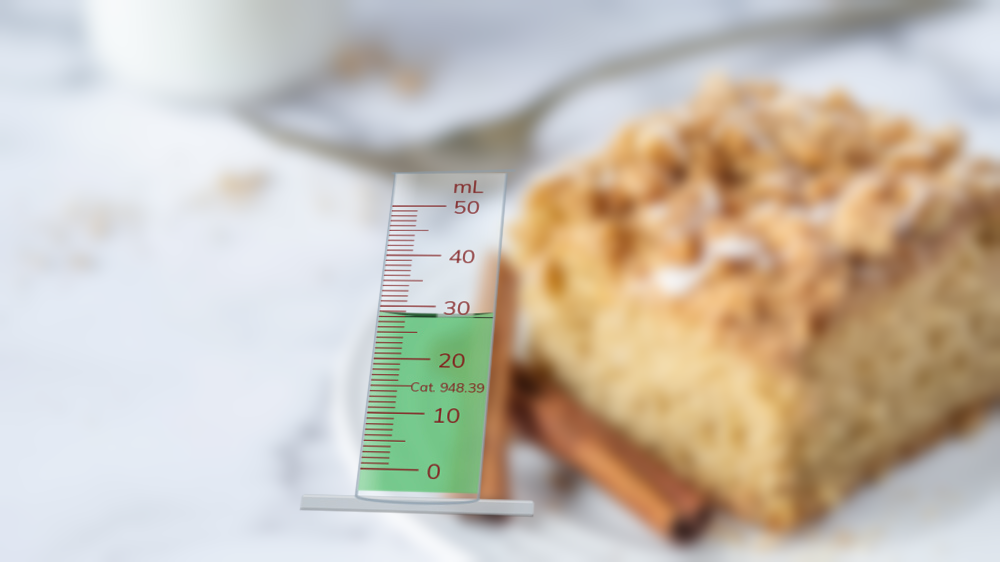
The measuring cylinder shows 28; mL
